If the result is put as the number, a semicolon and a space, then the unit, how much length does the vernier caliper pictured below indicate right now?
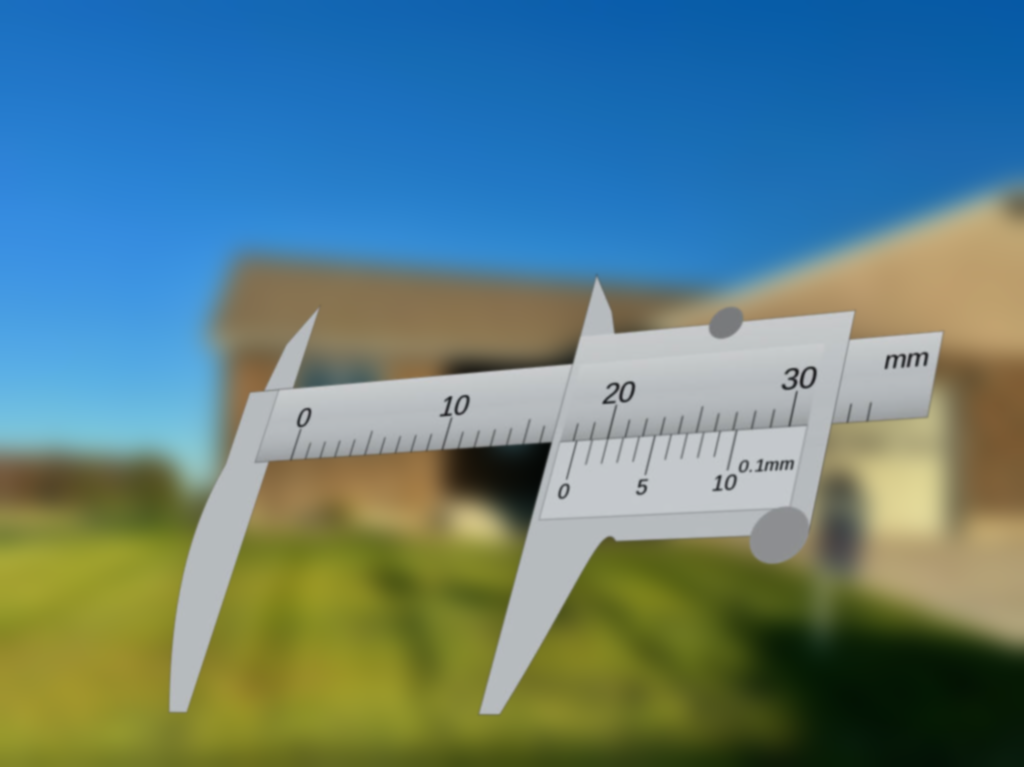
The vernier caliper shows 18.2; mm
